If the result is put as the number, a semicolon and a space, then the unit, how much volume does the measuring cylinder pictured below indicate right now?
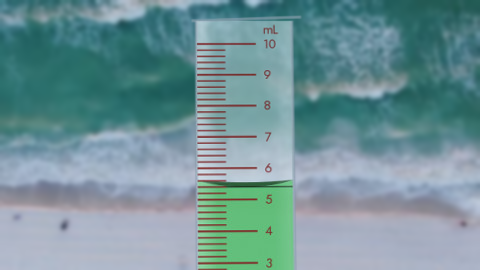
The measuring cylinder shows 5.4; mL
